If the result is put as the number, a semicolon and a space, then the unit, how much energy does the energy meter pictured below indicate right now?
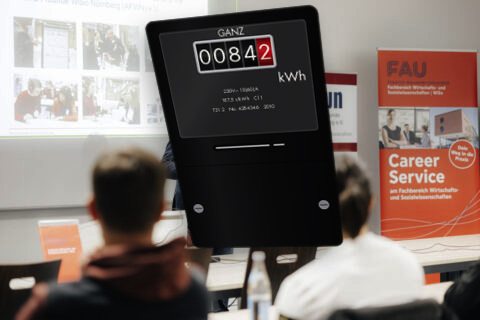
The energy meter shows 84.2; kWh
